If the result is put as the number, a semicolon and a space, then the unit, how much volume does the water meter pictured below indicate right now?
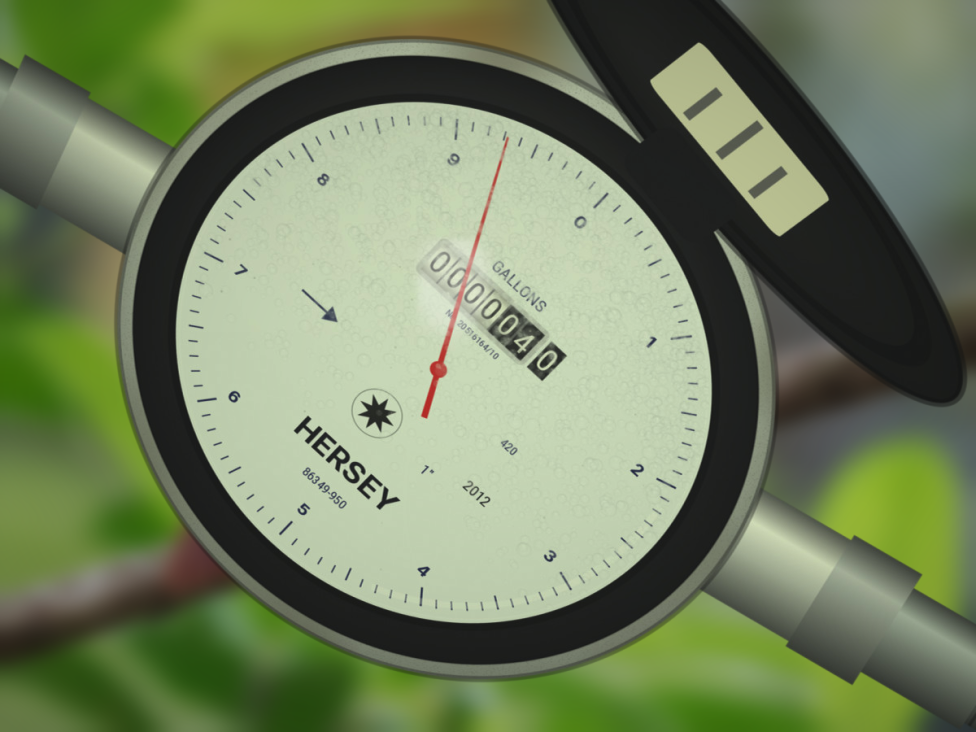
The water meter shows 39.3; gal
